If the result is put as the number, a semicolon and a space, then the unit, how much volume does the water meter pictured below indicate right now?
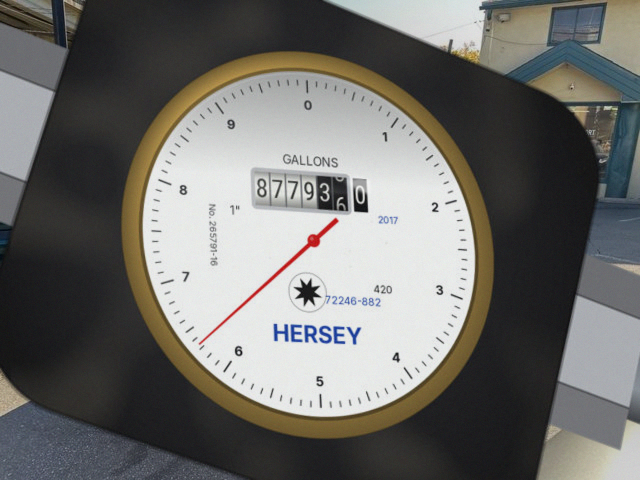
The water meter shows 8779356.3; gal
